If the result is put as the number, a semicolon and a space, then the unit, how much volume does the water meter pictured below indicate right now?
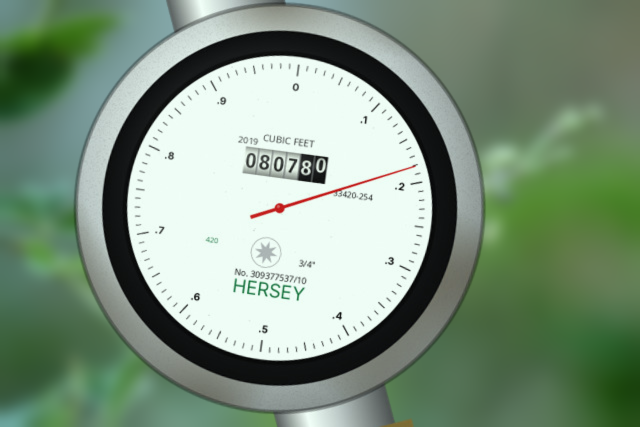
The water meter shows 80780.18; ft³
